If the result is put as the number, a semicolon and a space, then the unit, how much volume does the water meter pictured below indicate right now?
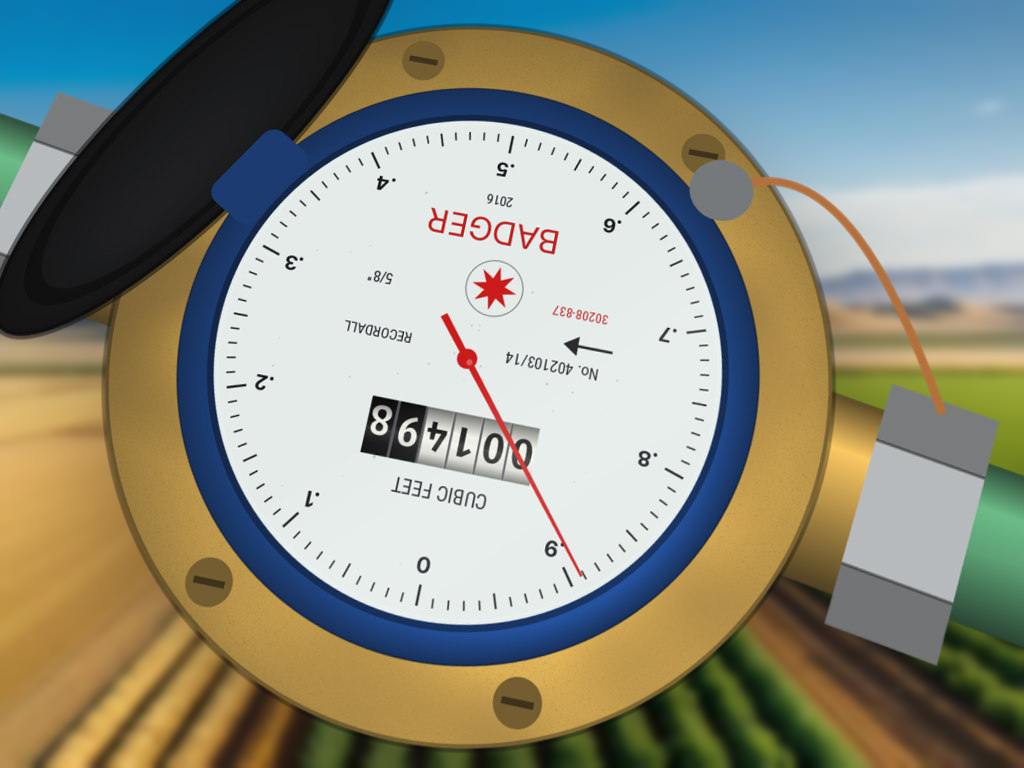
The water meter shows 1497.89; ft³
